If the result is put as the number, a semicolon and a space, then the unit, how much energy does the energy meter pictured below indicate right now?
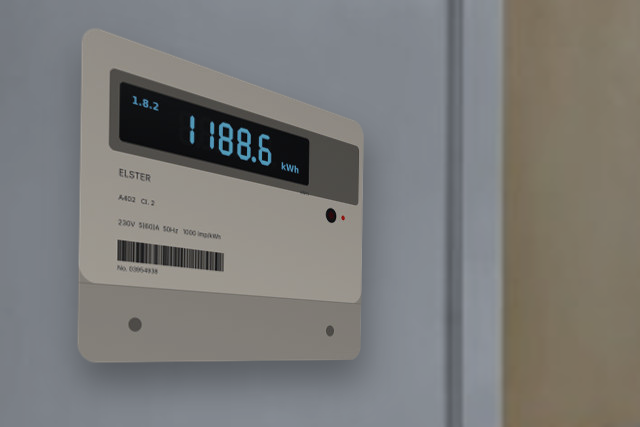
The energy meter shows 1188.6; kWh
